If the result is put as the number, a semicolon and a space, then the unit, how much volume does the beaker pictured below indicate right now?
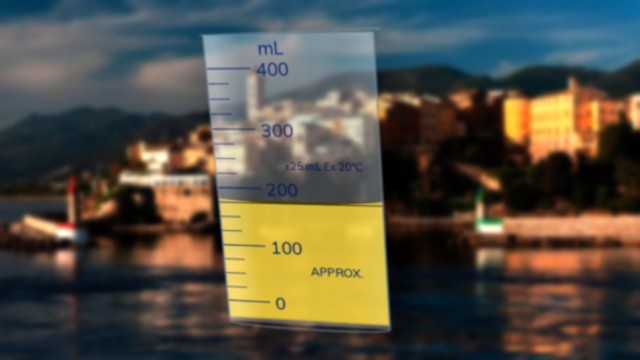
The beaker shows 175; mL
